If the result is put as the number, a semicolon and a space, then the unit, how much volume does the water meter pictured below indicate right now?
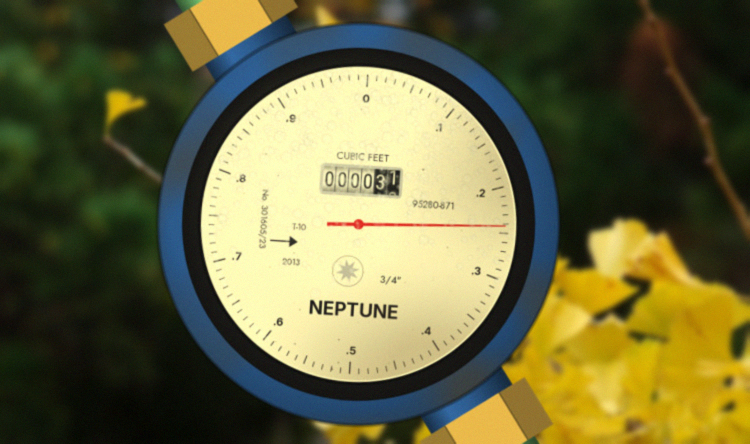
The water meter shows 31.24; ft³
